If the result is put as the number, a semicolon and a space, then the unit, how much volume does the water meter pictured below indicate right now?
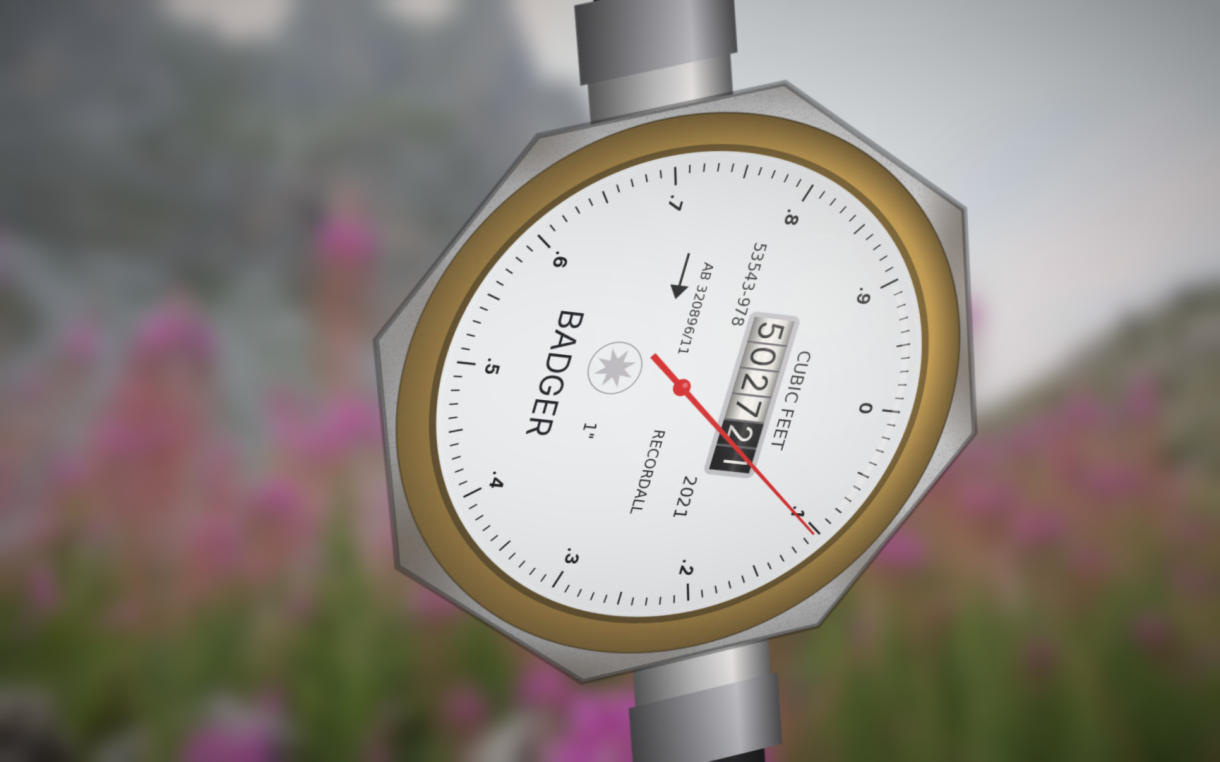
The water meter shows 502721.10; ft³
